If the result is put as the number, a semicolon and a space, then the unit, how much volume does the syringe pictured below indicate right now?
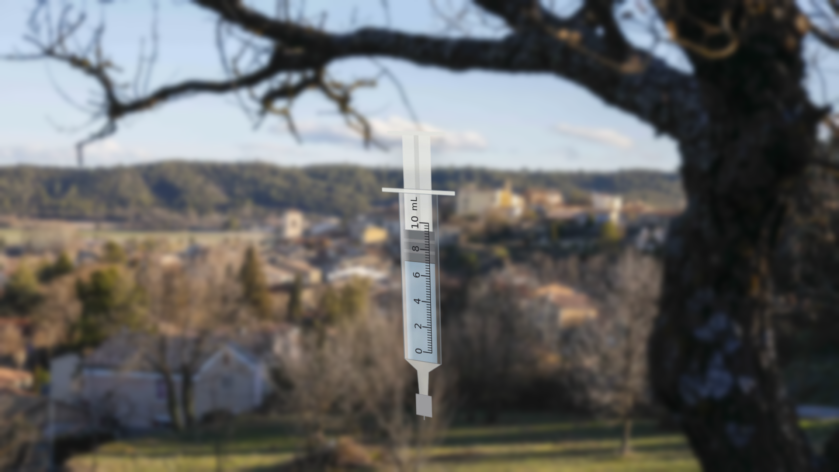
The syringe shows 7; mL
